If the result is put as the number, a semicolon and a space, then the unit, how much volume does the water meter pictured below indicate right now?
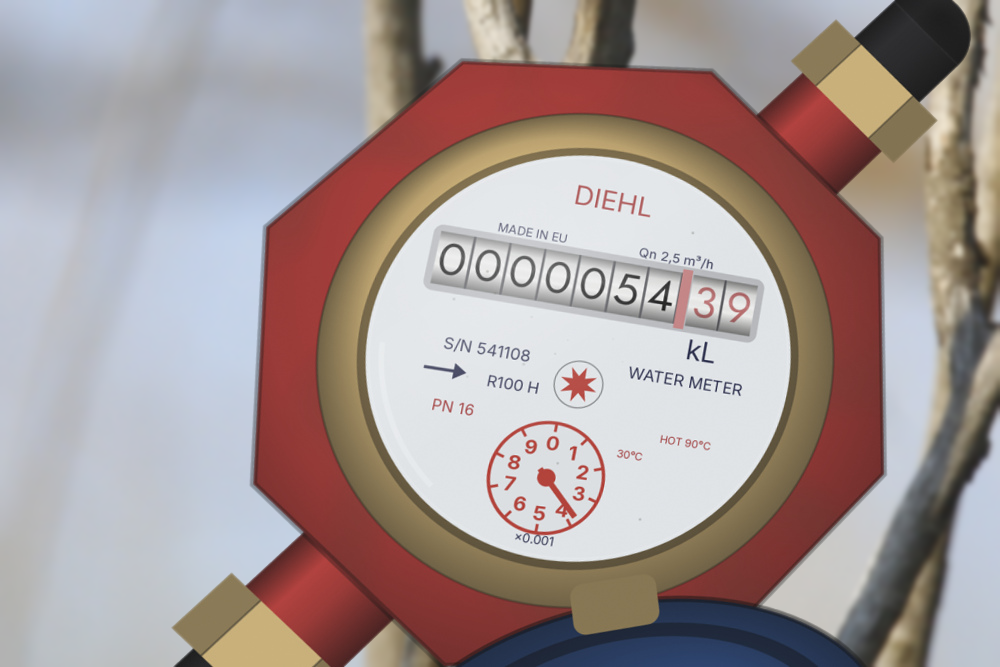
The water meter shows 54.393; kL
